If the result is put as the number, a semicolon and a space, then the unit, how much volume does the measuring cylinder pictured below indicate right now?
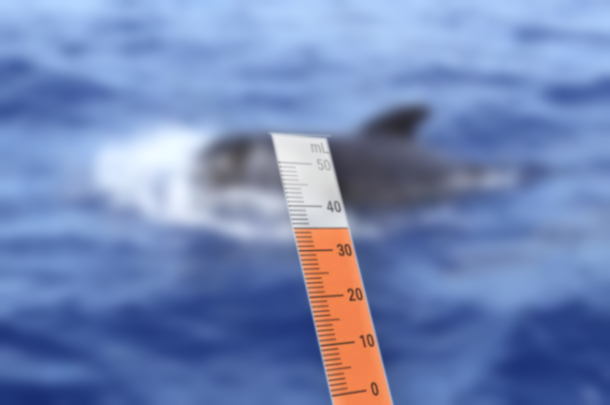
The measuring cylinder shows 35; mL
